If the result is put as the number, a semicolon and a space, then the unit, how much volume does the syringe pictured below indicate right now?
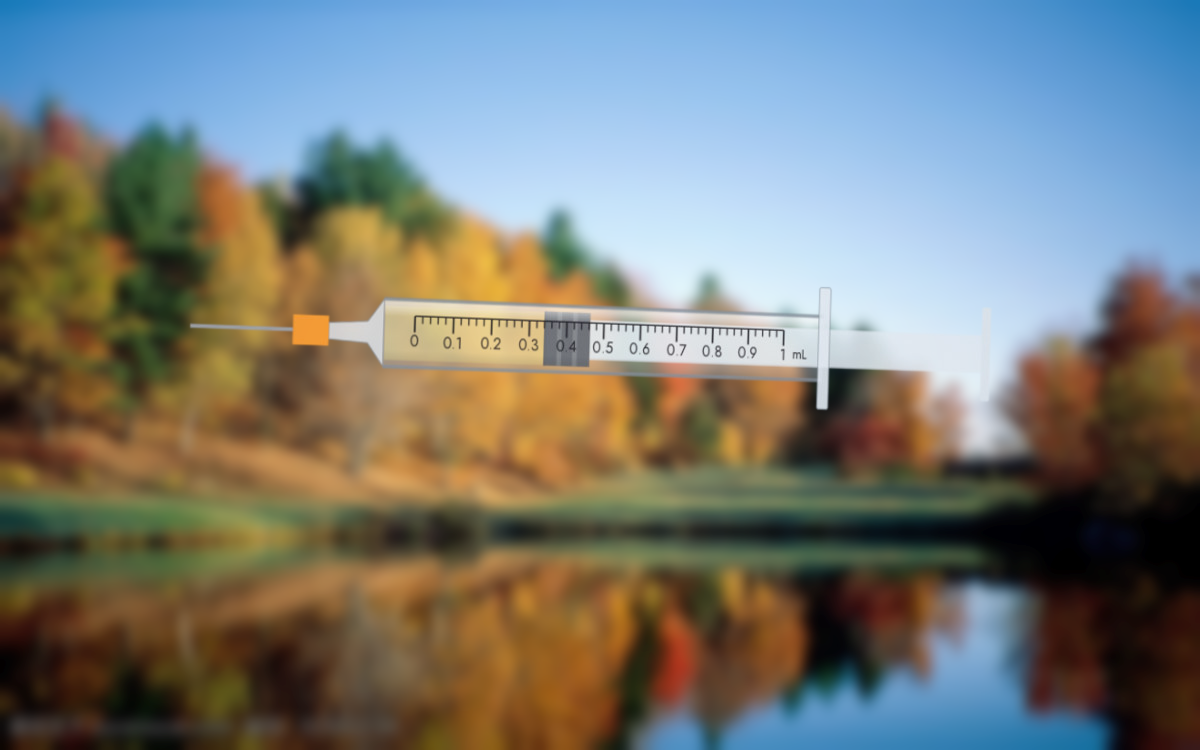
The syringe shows 0.34; mL
